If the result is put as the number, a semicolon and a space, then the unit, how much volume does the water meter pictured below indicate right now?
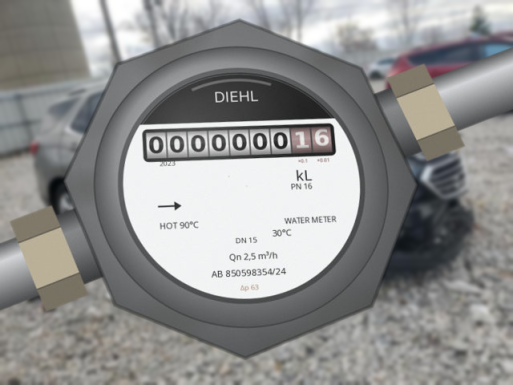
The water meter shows 0.16; kL
